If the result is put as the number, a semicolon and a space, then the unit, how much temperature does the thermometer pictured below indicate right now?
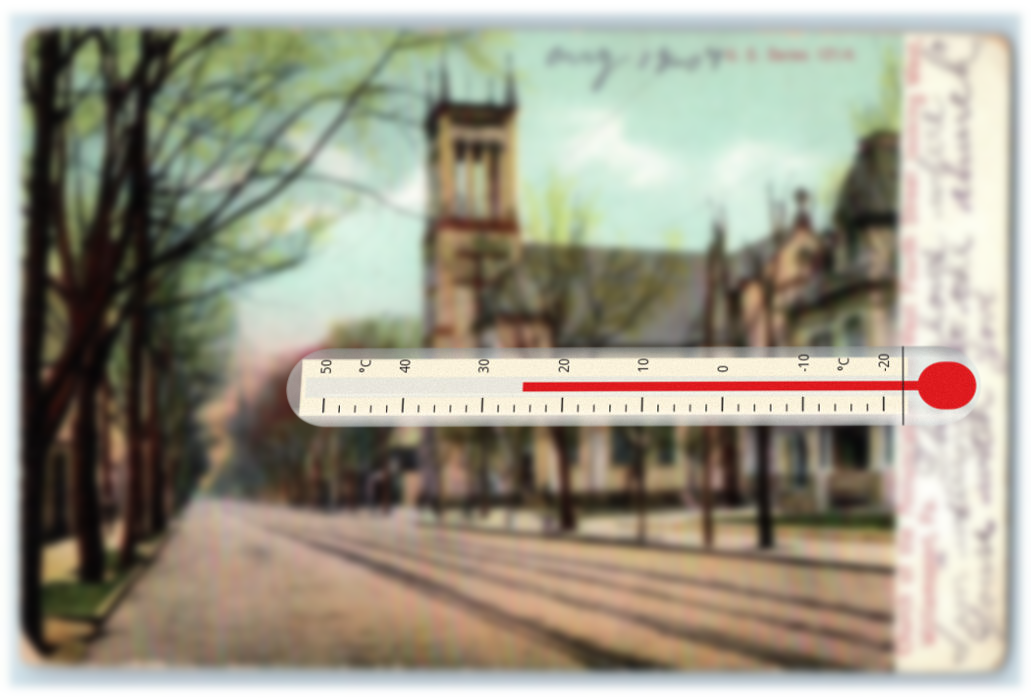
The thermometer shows 25; °C
